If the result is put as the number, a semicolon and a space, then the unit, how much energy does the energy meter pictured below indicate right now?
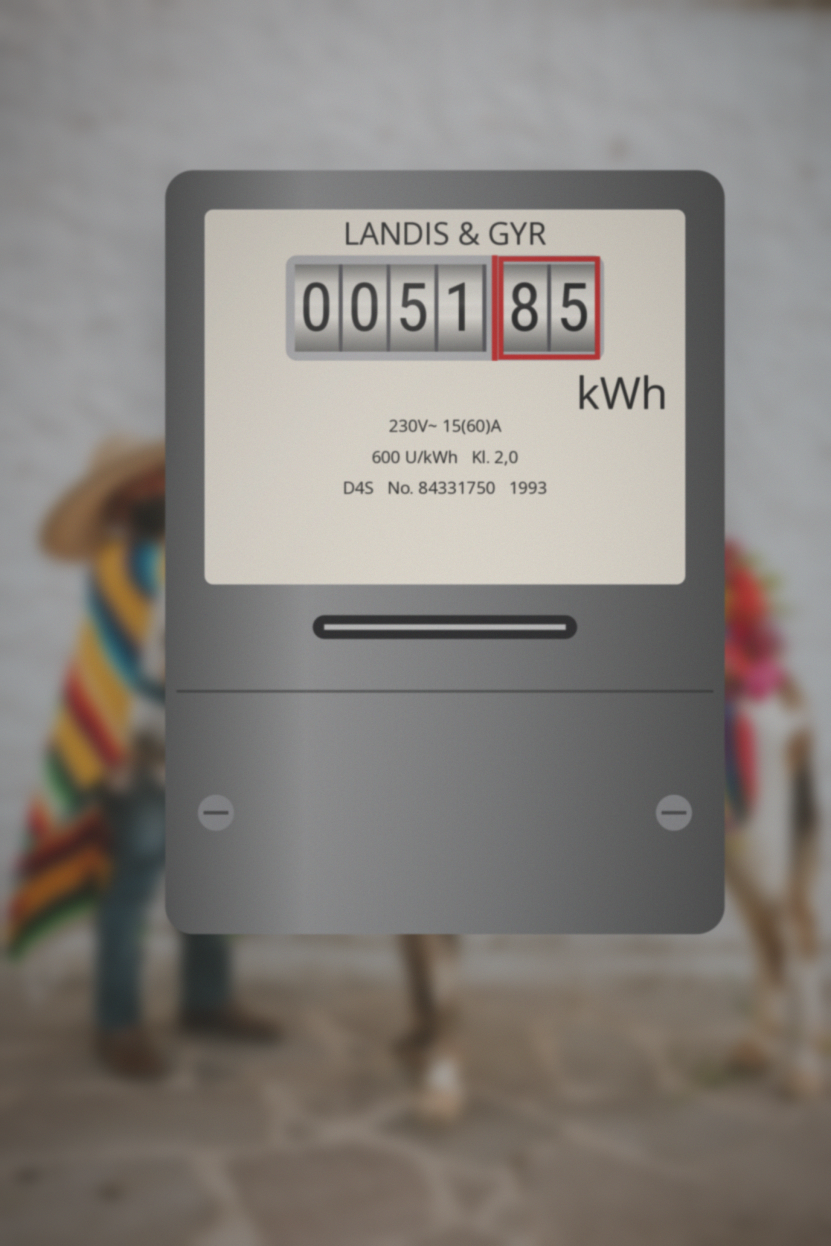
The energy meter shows 51.85; kWh
